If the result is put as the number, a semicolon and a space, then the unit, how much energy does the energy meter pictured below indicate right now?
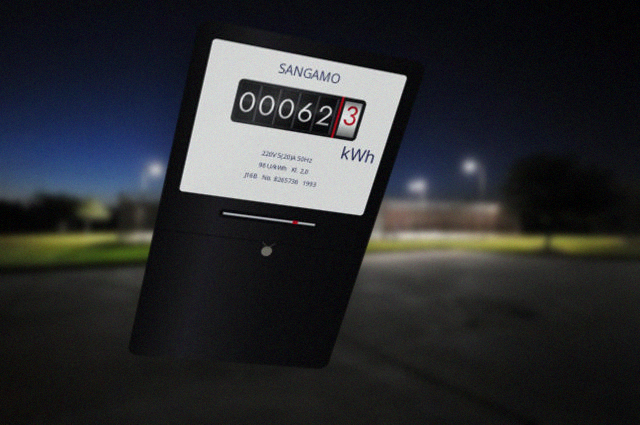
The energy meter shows 62.3; kWh
